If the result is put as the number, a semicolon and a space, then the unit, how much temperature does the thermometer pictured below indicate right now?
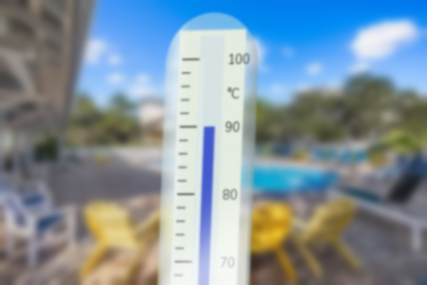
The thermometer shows 90; °C
